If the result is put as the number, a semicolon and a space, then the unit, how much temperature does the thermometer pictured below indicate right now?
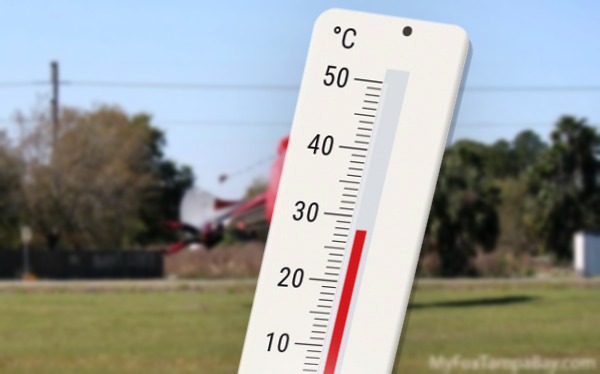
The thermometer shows 28; °C
